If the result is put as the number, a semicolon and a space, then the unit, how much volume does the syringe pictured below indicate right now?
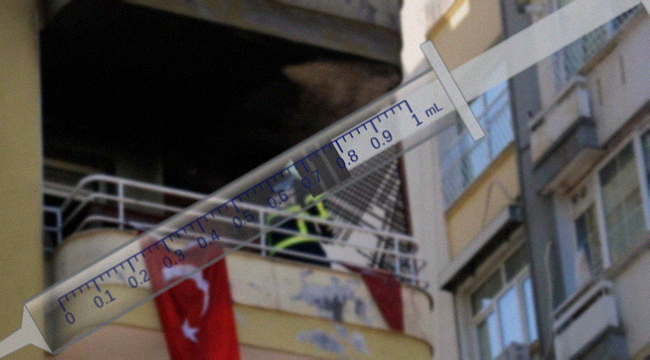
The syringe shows 0.68; mL
